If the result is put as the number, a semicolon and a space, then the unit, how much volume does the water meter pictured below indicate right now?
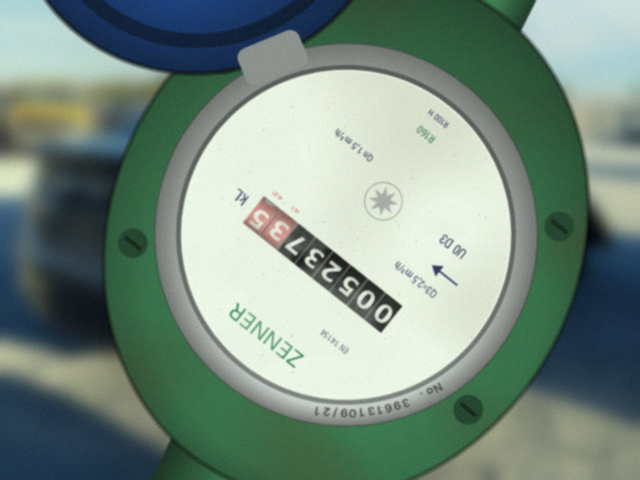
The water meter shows 5237.35; kL
